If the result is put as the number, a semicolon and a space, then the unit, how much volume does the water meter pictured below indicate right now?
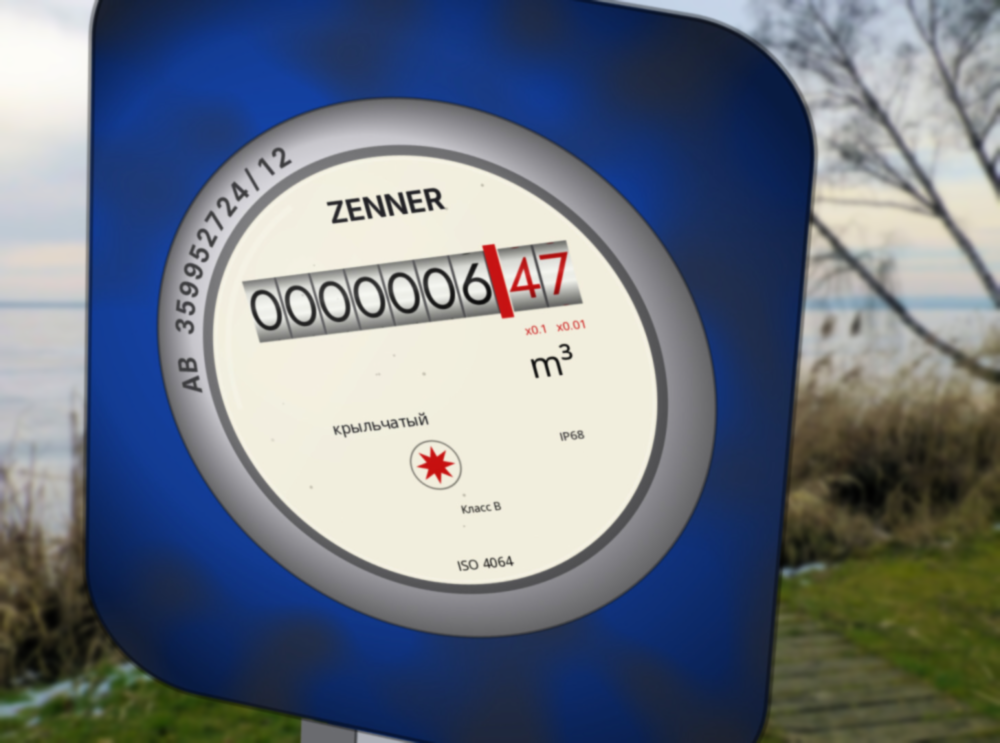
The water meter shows 6.47; m³
